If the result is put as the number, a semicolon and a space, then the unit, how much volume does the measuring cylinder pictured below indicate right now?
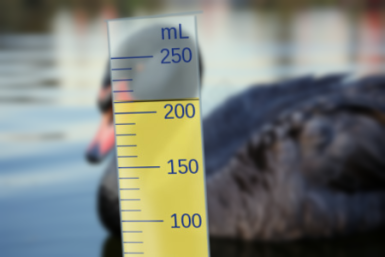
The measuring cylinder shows 210; mL
